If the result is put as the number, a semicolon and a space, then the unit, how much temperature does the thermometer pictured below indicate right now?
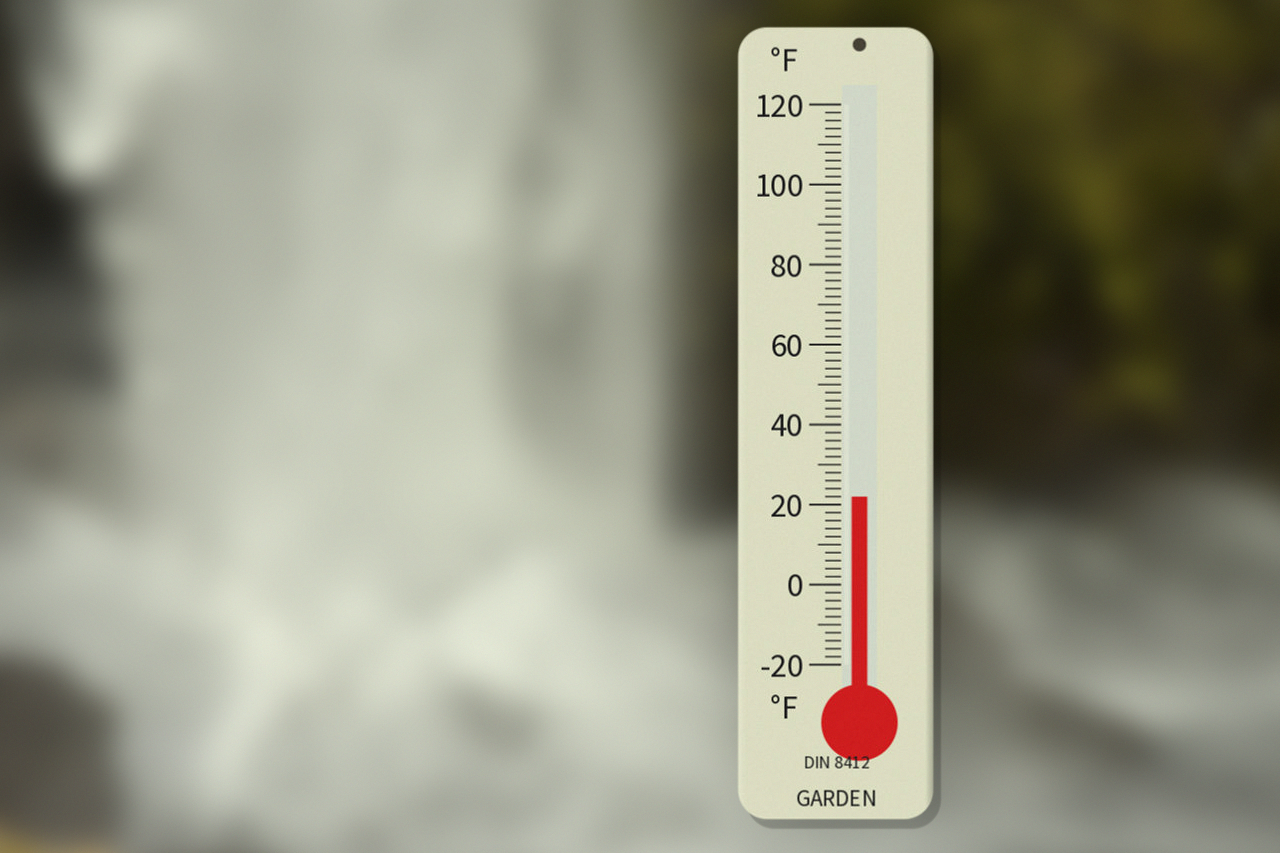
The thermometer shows 22; °F
